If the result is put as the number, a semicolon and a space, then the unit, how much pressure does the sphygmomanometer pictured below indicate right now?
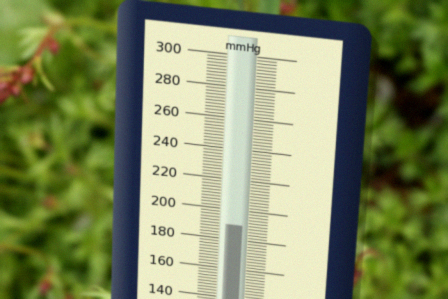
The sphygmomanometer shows 190; mmHg
